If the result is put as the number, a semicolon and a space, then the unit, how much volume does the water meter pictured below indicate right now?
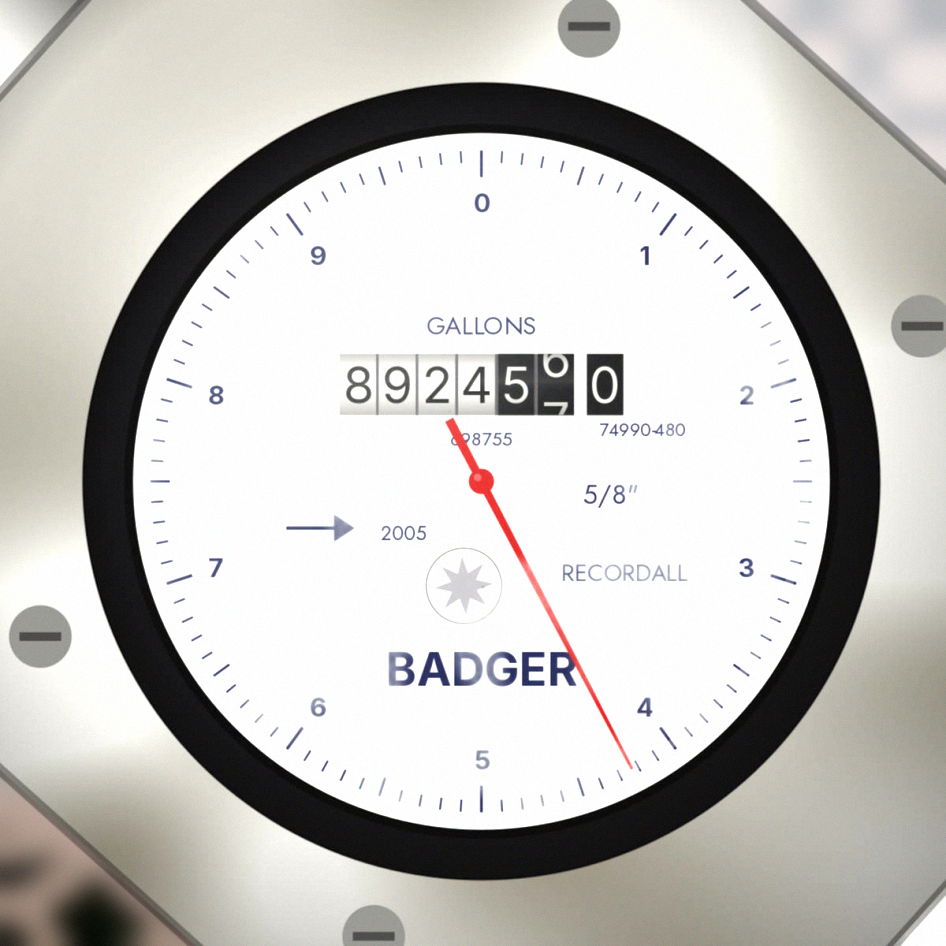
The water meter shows 8924564.2; gal
